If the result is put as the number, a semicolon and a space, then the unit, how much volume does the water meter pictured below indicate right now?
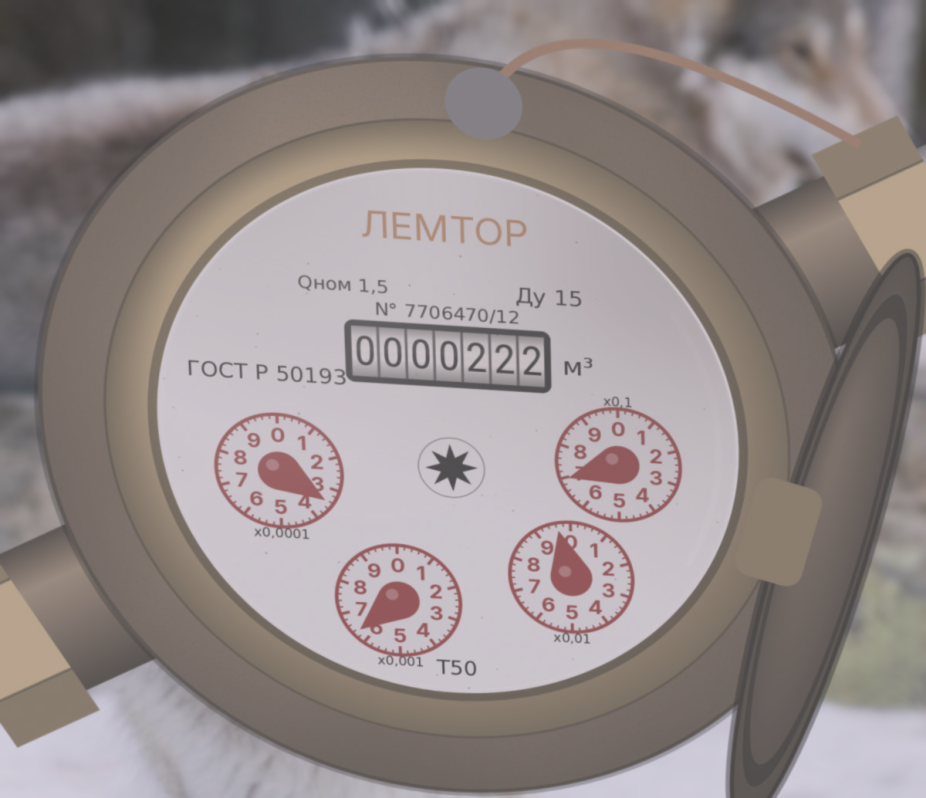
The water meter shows 222.6963; m³
